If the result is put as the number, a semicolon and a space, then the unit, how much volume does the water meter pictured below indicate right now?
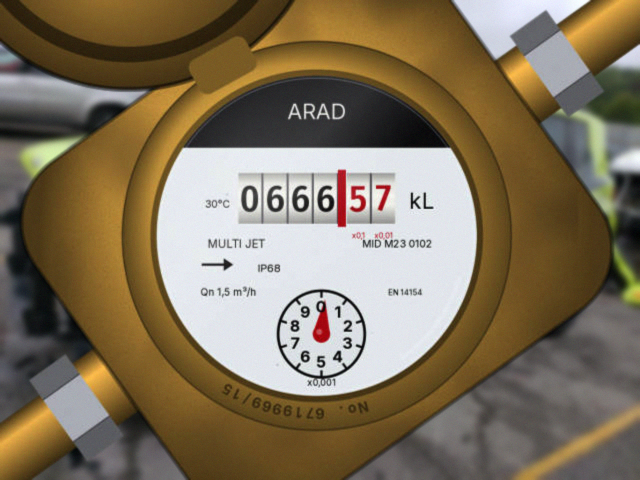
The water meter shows 666.570; kL
